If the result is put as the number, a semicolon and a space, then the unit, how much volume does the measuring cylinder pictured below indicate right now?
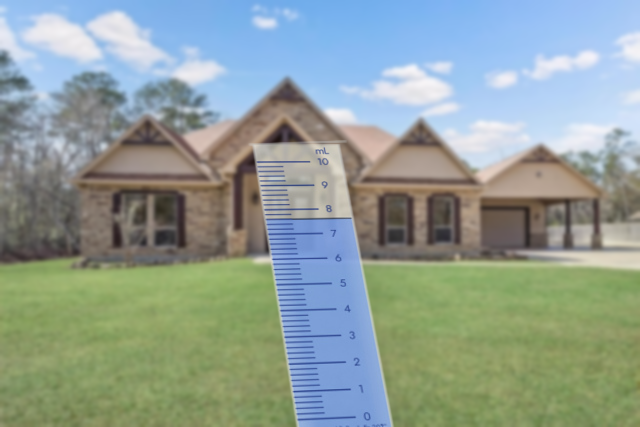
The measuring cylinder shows 7.6; mL
